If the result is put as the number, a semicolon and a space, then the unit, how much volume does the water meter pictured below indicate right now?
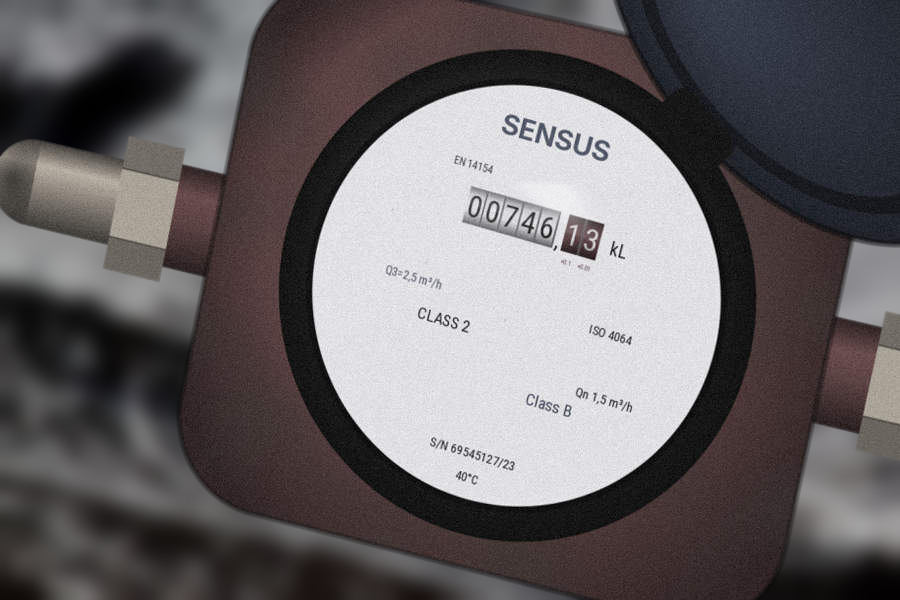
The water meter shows 746.13; kL
